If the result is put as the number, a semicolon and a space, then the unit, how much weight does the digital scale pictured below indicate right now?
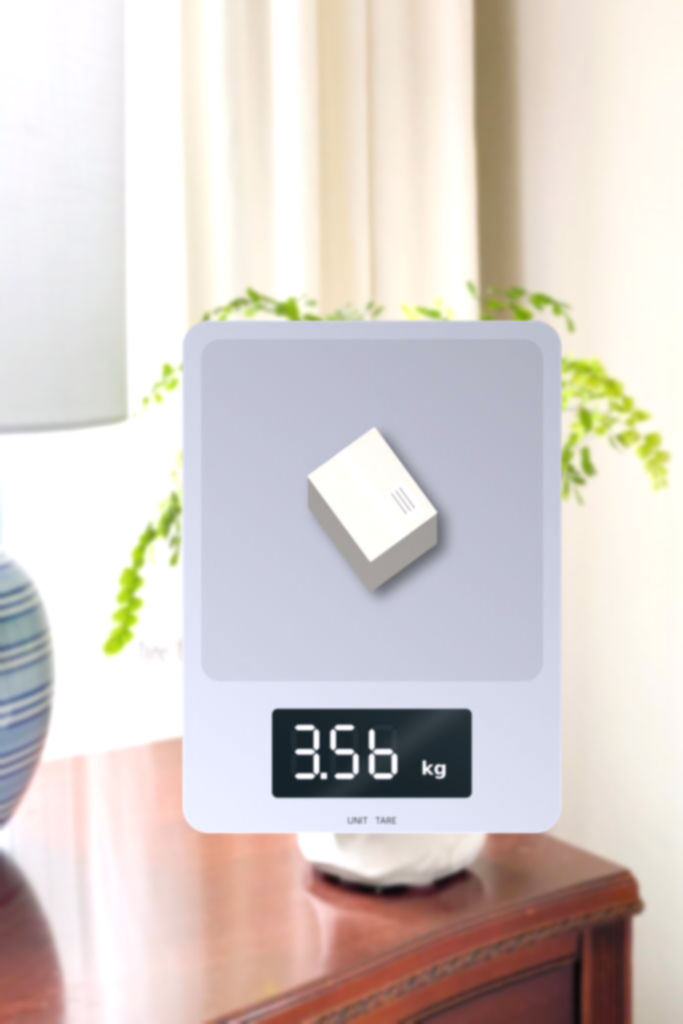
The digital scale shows 3.56; kg
